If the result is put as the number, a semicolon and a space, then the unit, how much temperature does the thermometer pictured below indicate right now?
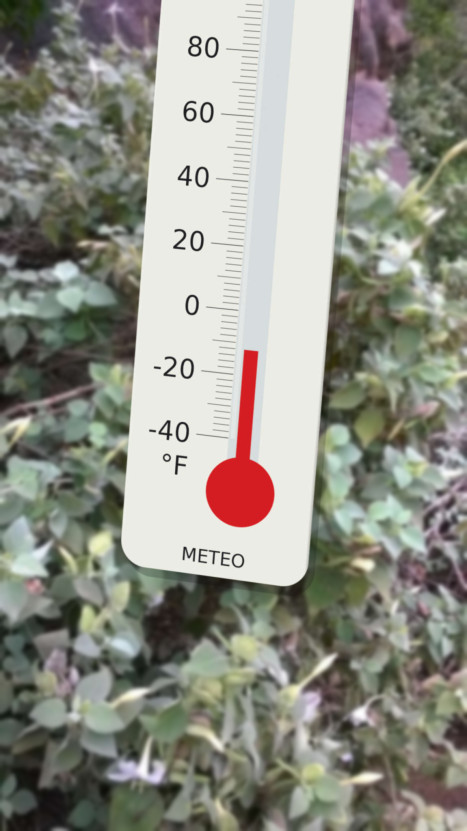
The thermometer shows -12; °F
